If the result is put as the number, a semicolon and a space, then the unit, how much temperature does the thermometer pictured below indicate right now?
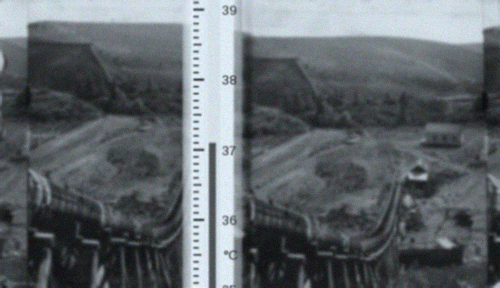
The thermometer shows 37.1; °C
